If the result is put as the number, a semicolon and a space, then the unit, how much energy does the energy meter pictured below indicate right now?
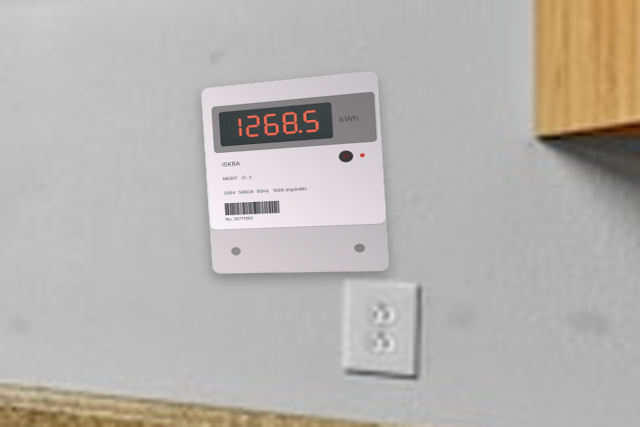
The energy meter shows 1268.5; kWh
